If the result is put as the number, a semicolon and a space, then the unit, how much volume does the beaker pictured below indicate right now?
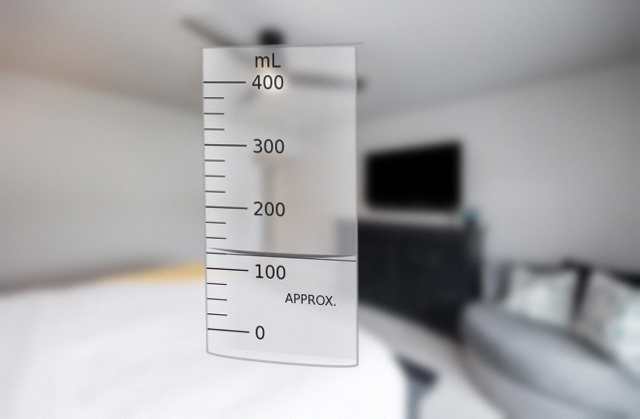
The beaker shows 125; mL
